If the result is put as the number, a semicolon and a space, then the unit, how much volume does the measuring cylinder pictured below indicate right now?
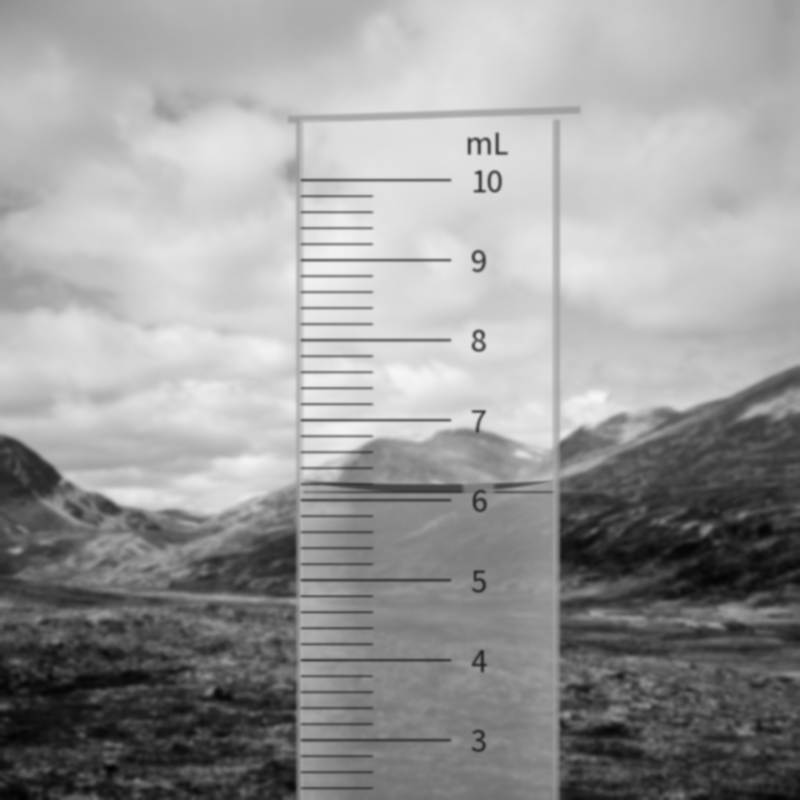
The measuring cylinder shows 6.1; mL
